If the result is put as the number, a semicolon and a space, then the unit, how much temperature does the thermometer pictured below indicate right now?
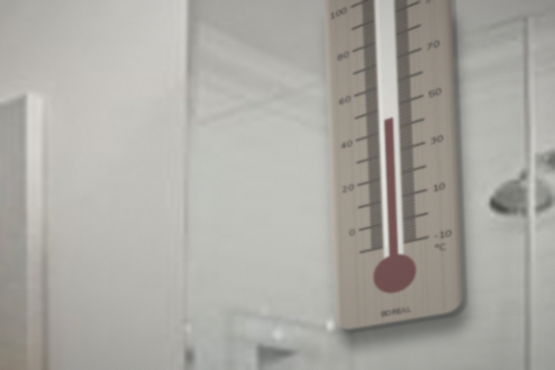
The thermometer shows 45; °C
